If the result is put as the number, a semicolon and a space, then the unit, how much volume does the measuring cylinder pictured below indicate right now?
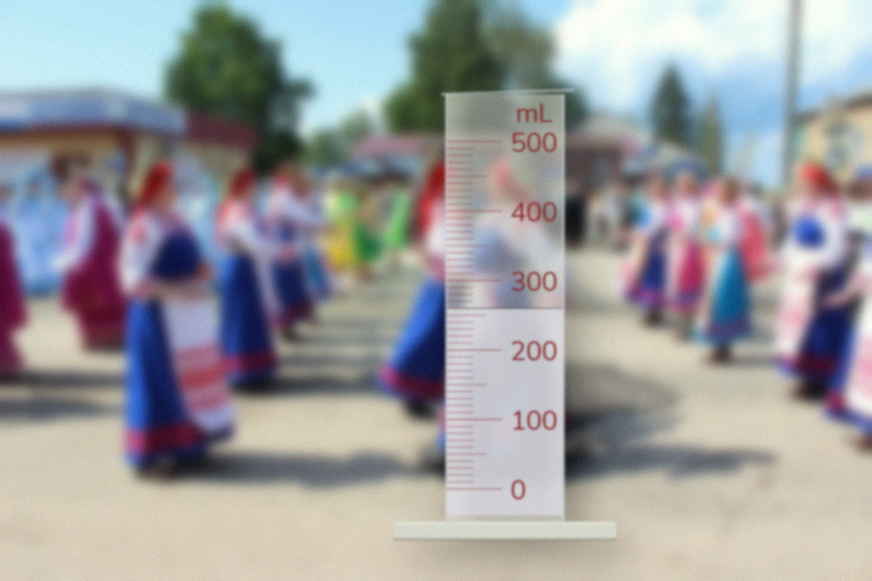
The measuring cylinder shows 260; mL
